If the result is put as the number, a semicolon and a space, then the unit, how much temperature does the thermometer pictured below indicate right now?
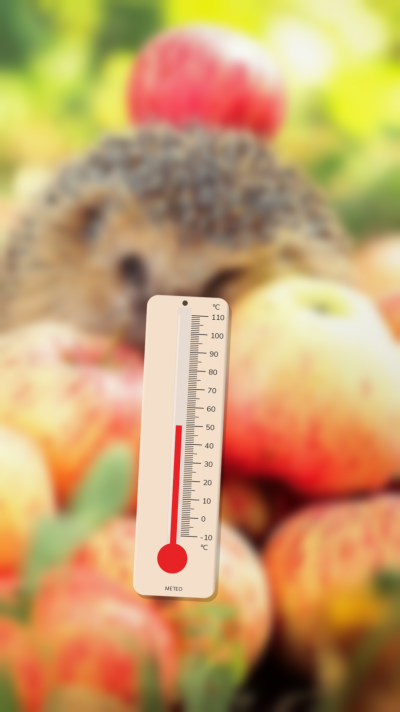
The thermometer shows 50; °C
